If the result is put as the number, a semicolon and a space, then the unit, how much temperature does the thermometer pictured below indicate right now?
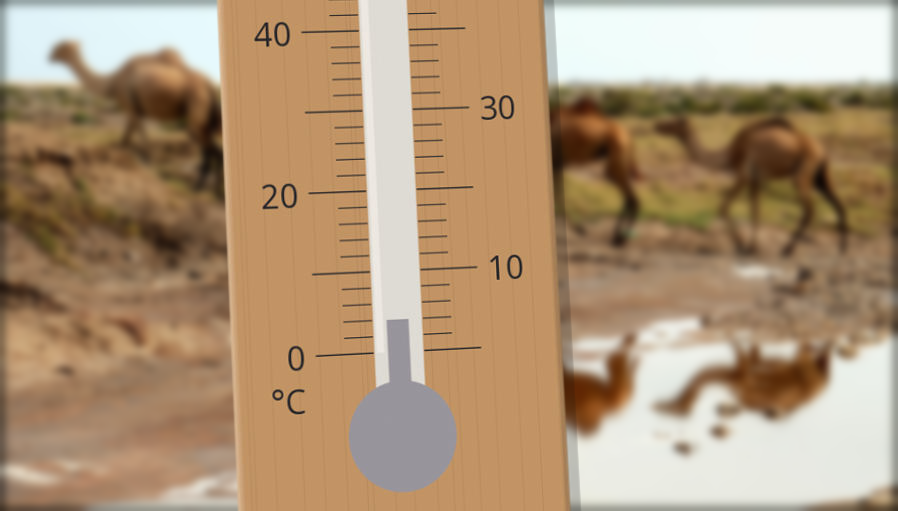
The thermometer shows 4; °C
